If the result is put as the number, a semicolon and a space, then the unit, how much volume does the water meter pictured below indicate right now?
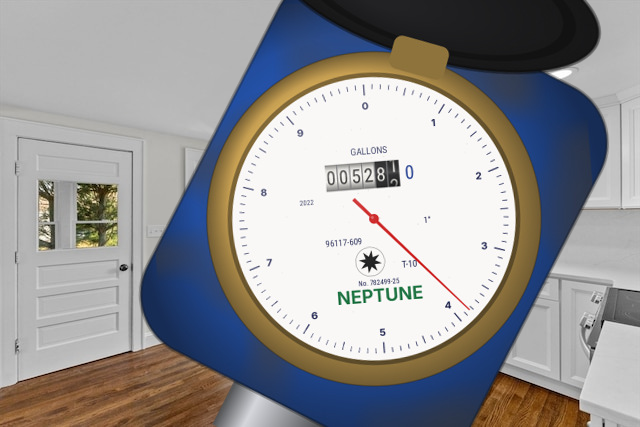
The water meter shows 52813.8; gal
